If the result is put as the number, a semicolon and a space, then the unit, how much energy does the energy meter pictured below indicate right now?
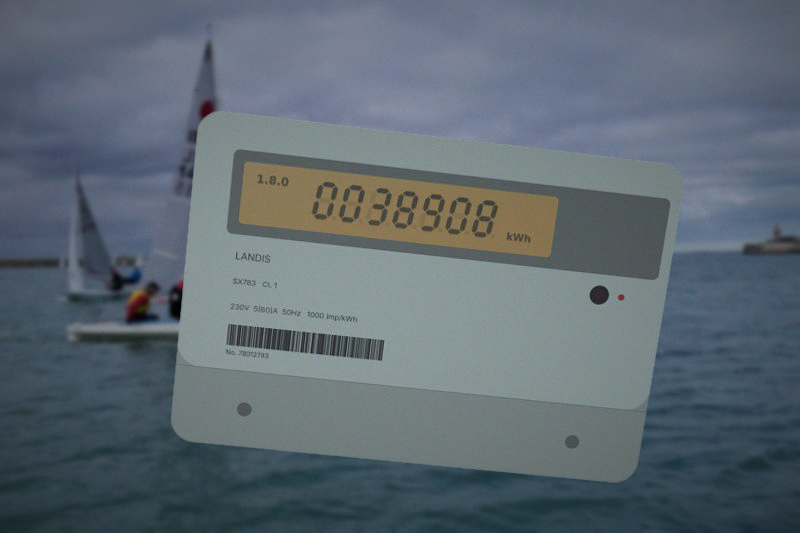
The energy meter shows 38908; kWh
